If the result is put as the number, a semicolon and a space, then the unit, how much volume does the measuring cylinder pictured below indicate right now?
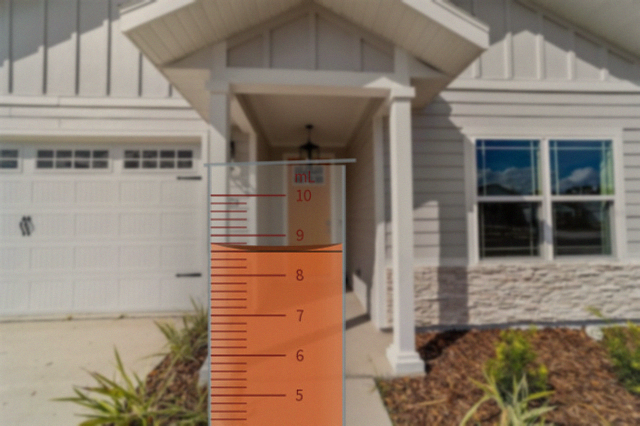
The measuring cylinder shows 8.6; mL
